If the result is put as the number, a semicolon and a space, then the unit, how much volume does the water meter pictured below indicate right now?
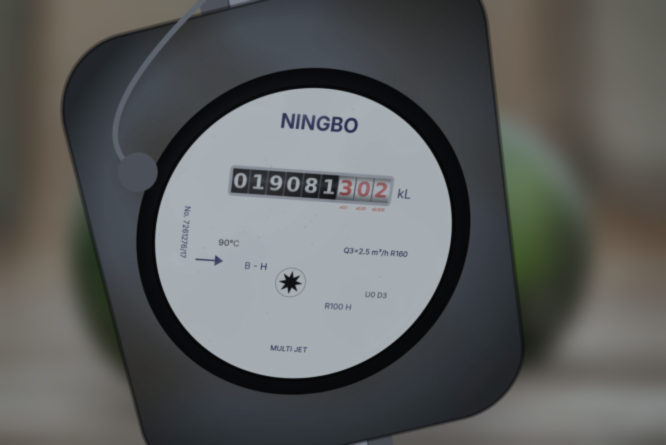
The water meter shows 19081.302; kL
